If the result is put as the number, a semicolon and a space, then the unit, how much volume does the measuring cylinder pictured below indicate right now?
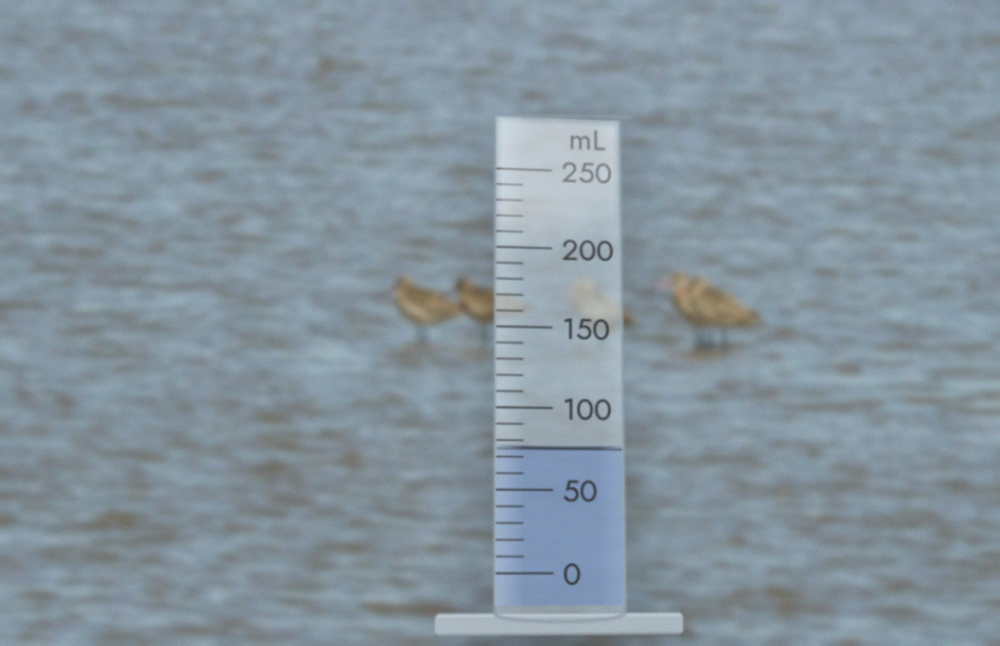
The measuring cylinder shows 75; mL
